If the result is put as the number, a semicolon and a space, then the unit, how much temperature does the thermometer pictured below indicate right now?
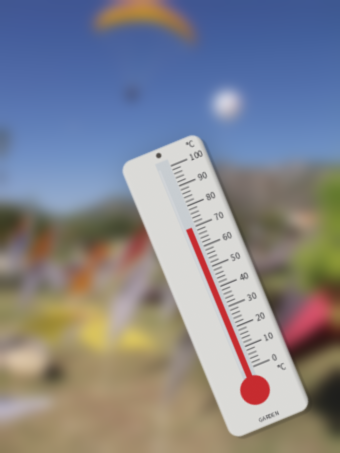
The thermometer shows 70; °C
